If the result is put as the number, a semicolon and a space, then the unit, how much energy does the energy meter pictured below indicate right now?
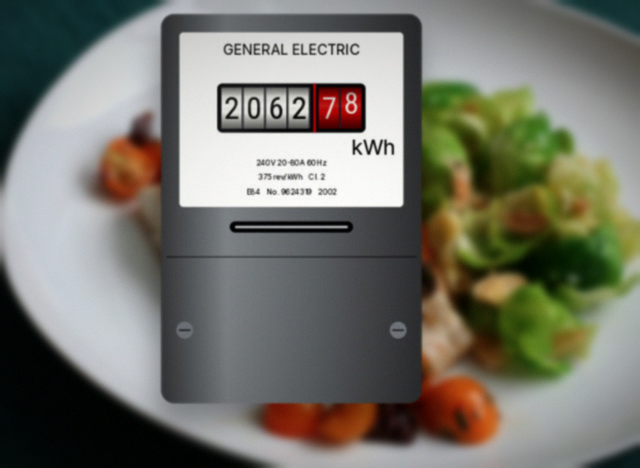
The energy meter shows 2062.78; kWh
